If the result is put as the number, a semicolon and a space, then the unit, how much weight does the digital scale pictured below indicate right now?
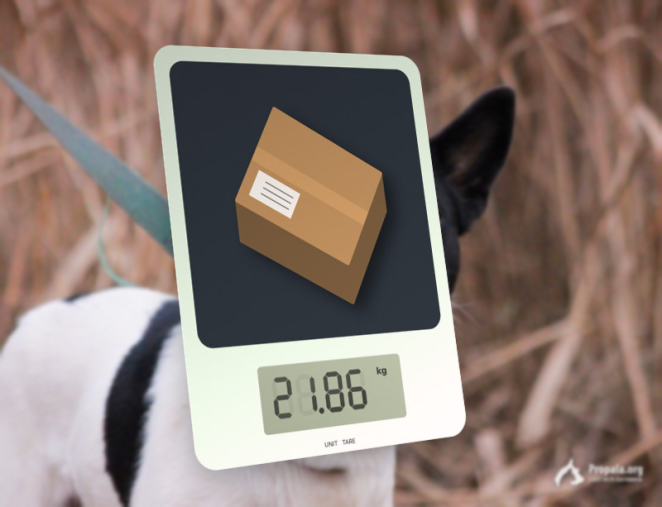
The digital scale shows 21.86; kg
